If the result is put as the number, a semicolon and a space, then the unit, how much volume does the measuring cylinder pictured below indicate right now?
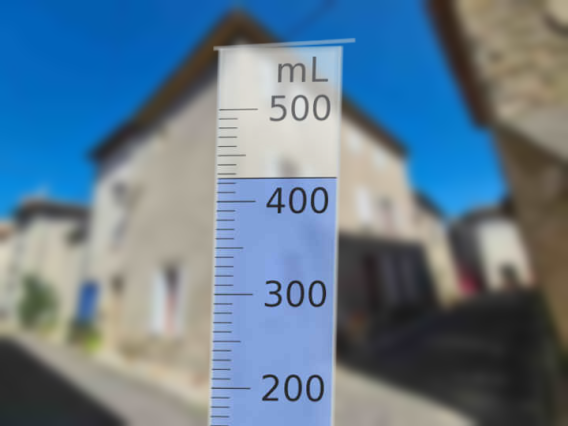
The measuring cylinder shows 425; mL
